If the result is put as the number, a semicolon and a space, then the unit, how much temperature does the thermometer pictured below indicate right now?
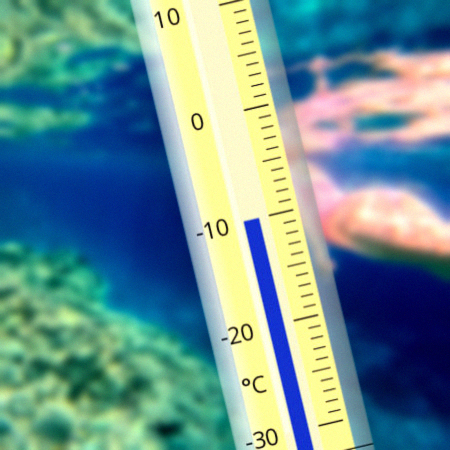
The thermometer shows -10; °C
